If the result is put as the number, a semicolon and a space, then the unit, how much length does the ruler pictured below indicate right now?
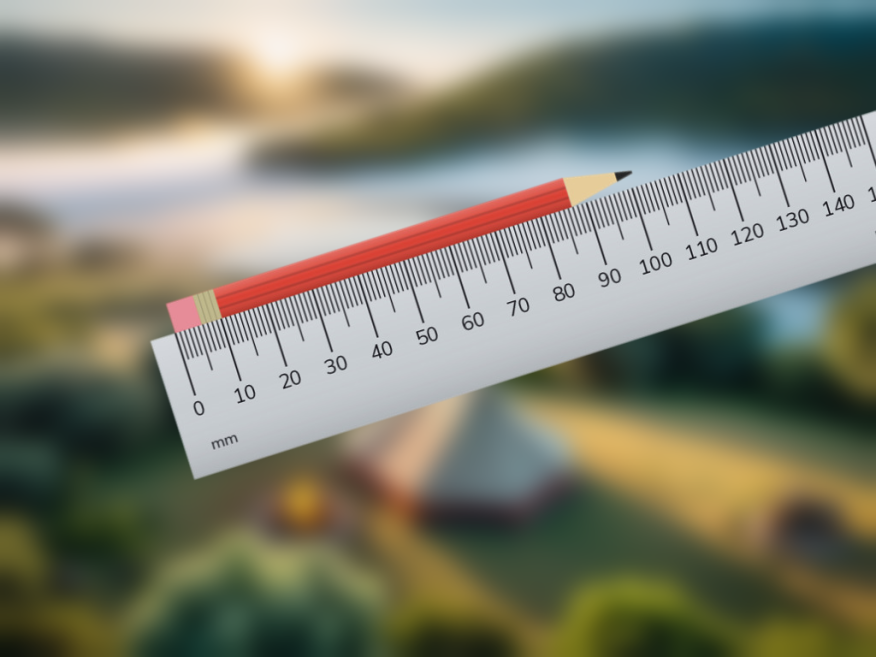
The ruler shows 101; mm
